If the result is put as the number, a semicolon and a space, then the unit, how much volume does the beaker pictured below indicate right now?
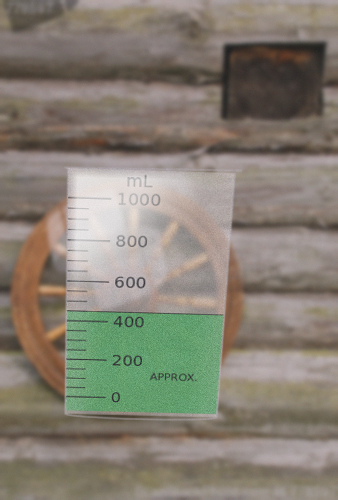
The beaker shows 450; mL
